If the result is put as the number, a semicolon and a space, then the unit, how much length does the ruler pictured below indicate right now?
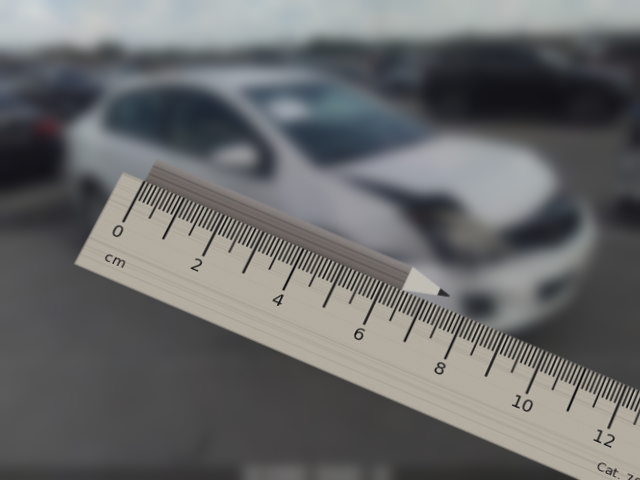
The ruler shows 7.5; cm
